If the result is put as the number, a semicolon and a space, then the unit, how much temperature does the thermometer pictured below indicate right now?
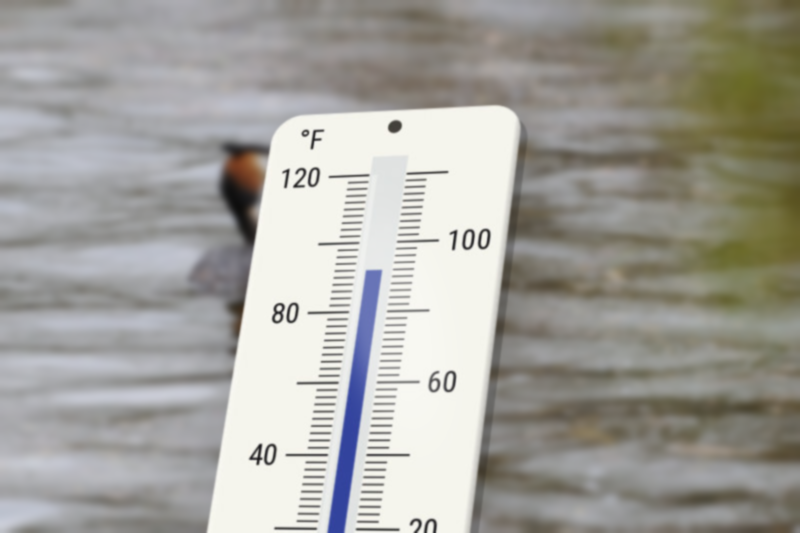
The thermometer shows 92; °F
